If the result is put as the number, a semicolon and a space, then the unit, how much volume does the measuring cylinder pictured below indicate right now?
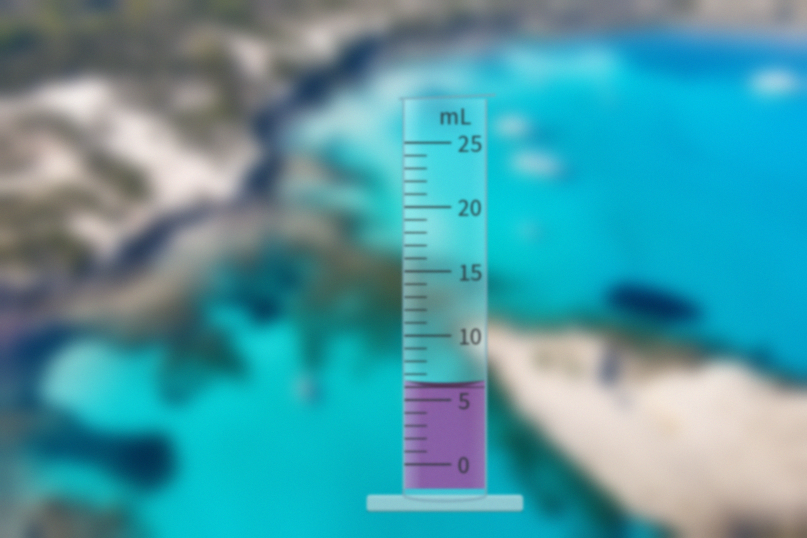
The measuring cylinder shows 6; mL
